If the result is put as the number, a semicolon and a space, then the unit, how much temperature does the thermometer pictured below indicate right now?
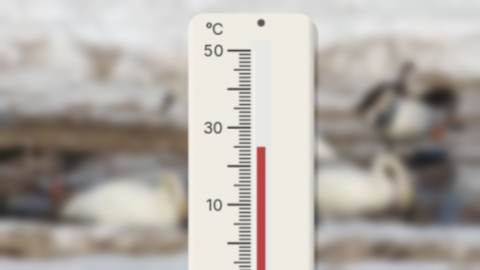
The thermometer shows 25; °C
